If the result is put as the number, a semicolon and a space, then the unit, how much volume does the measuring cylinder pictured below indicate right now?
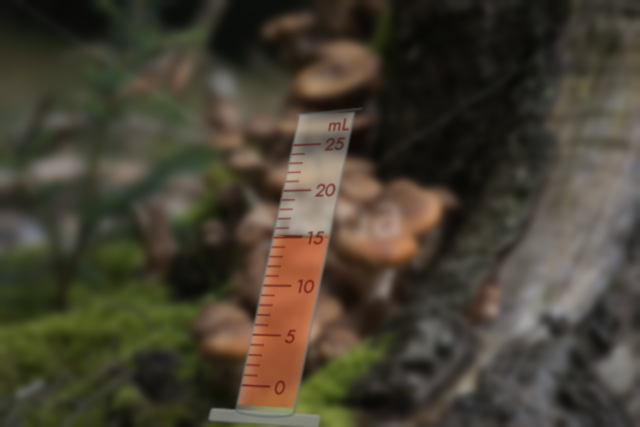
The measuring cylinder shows 15; mL
